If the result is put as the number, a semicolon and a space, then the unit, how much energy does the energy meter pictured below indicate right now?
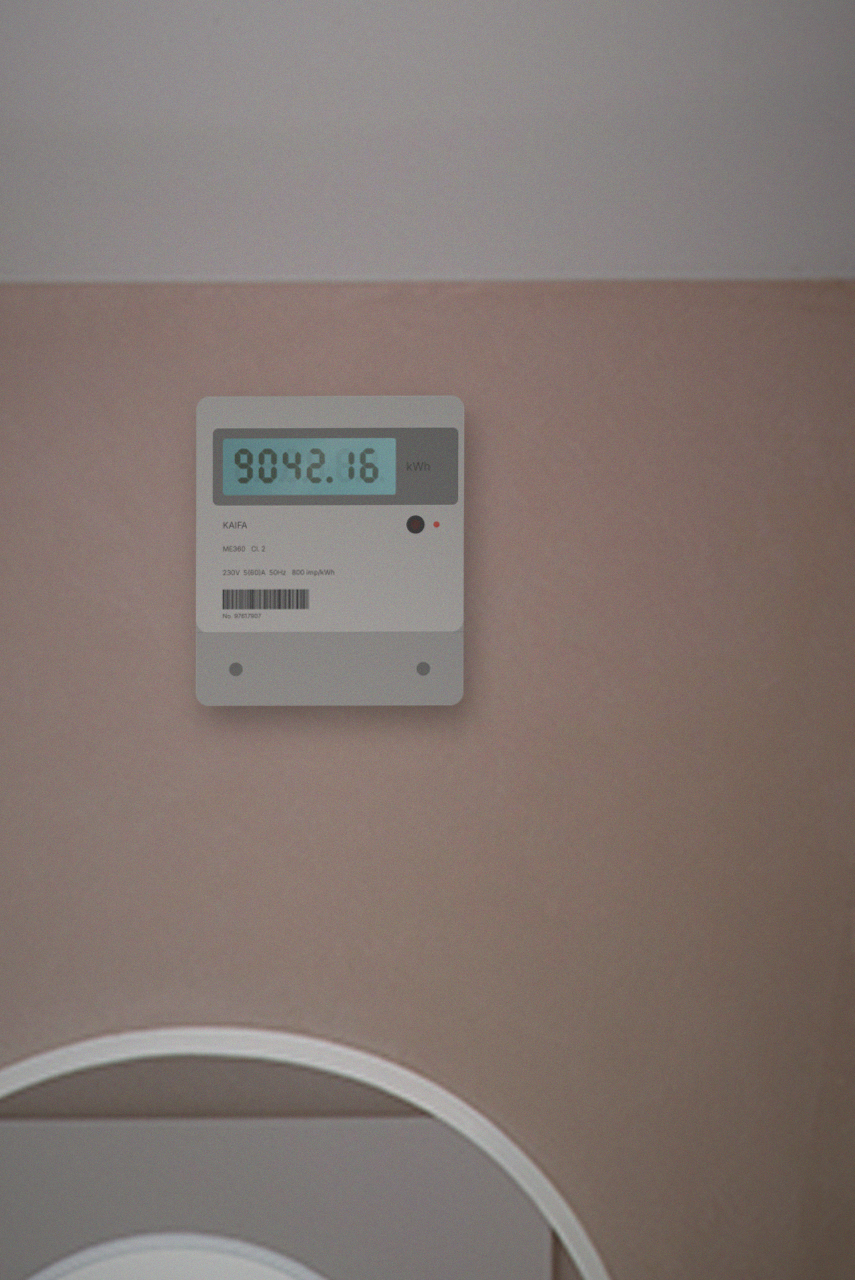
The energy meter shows 9042.16; kWh
